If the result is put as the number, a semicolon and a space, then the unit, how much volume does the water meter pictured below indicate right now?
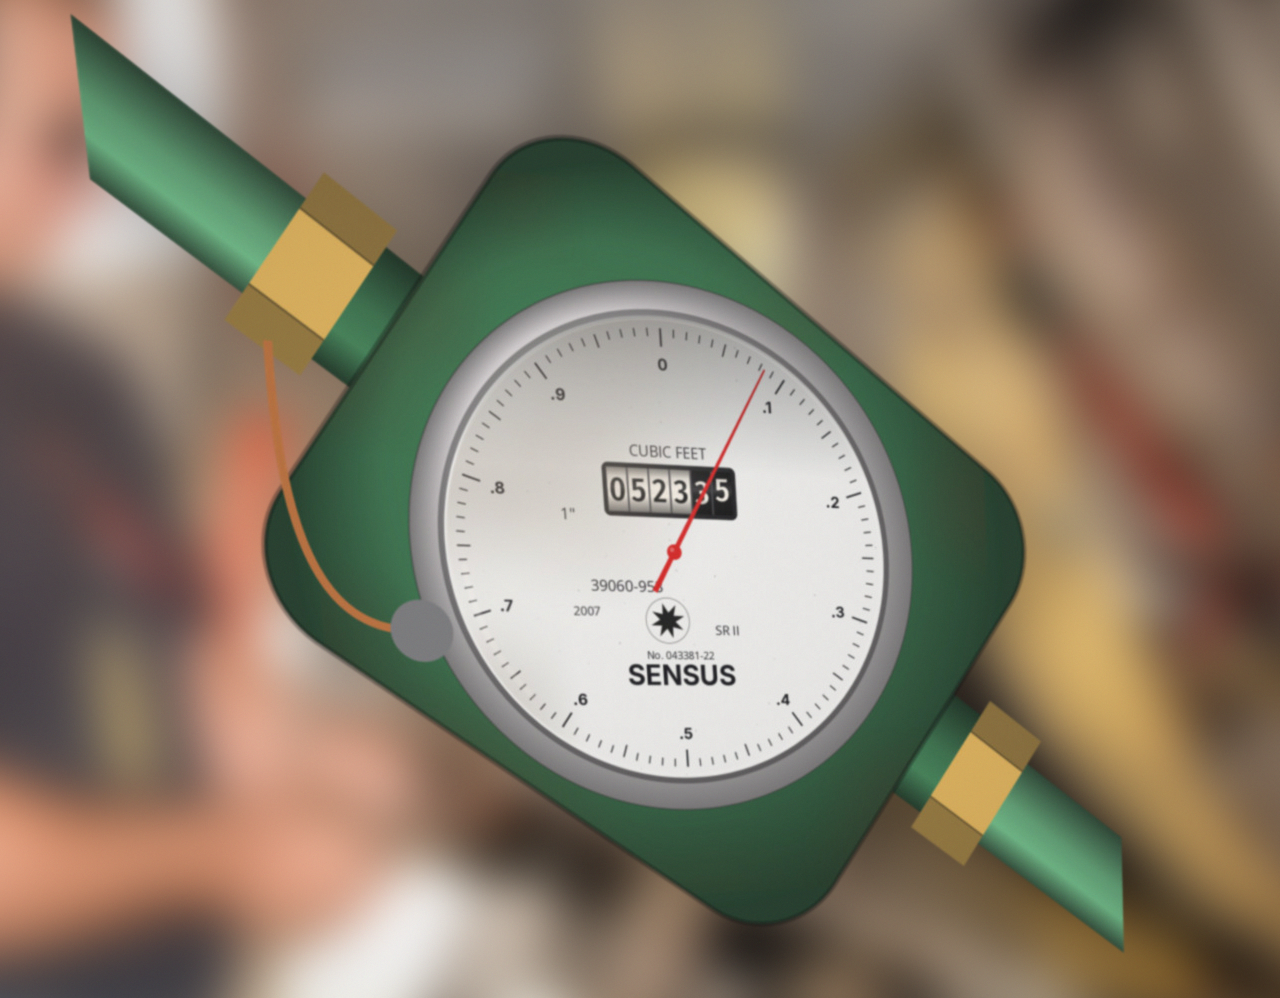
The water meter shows 52335.08; ft³
